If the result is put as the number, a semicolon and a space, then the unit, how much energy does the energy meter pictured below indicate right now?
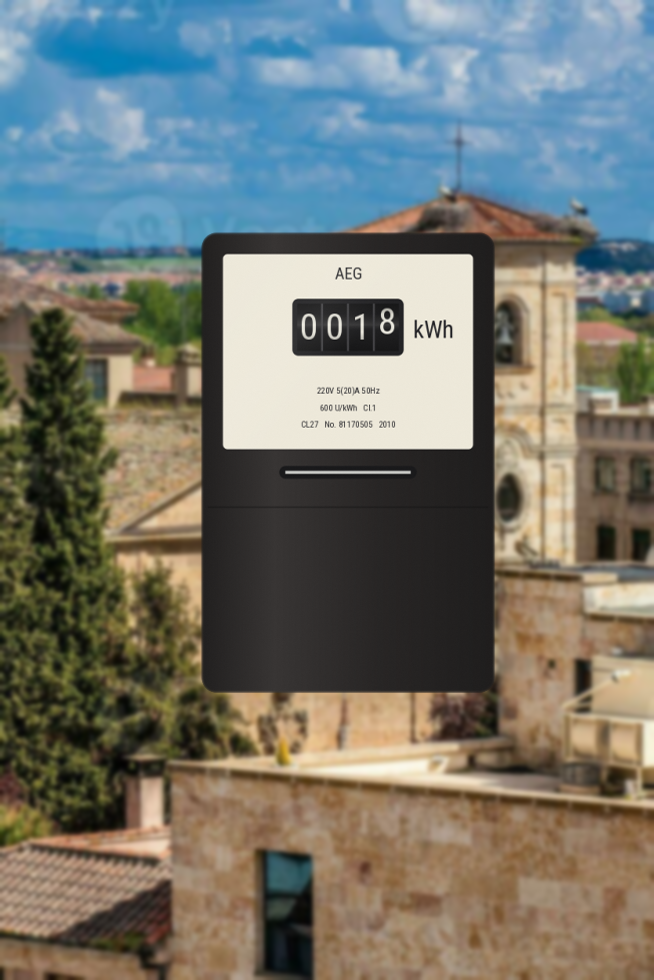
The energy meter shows 18; kWh
